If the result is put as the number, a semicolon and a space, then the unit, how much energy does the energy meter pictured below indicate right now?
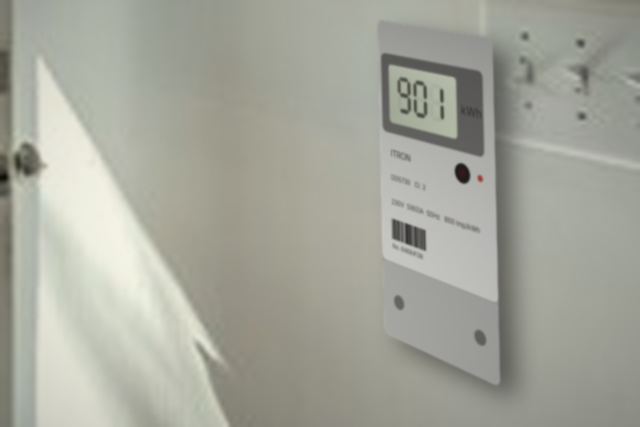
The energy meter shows 901; kWh
